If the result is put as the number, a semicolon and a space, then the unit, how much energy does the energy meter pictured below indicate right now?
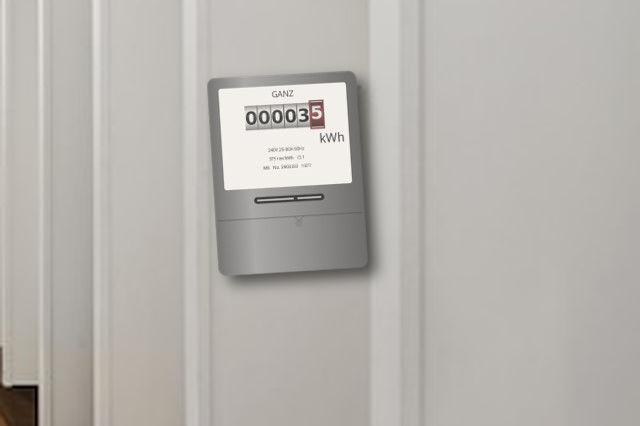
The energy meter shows 3.5; kWh
